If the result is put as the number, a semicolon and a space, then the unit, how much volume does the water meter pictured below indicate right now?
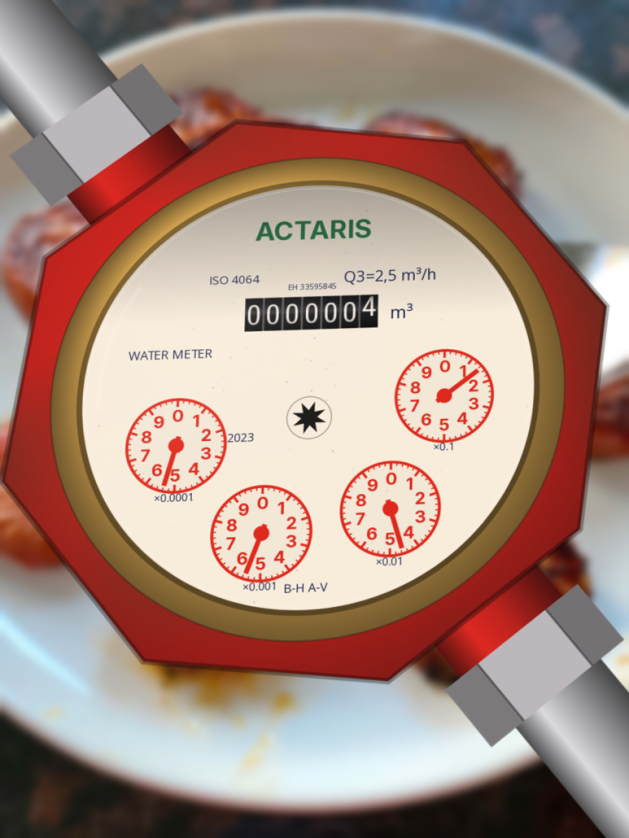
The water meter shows 4.1455; m³
